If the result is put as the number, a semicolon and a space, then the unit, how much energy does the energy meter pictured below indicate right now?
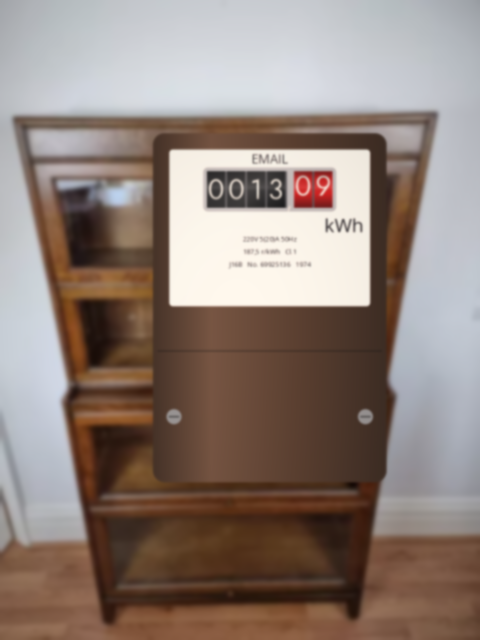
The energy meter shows 13.09; kWh
